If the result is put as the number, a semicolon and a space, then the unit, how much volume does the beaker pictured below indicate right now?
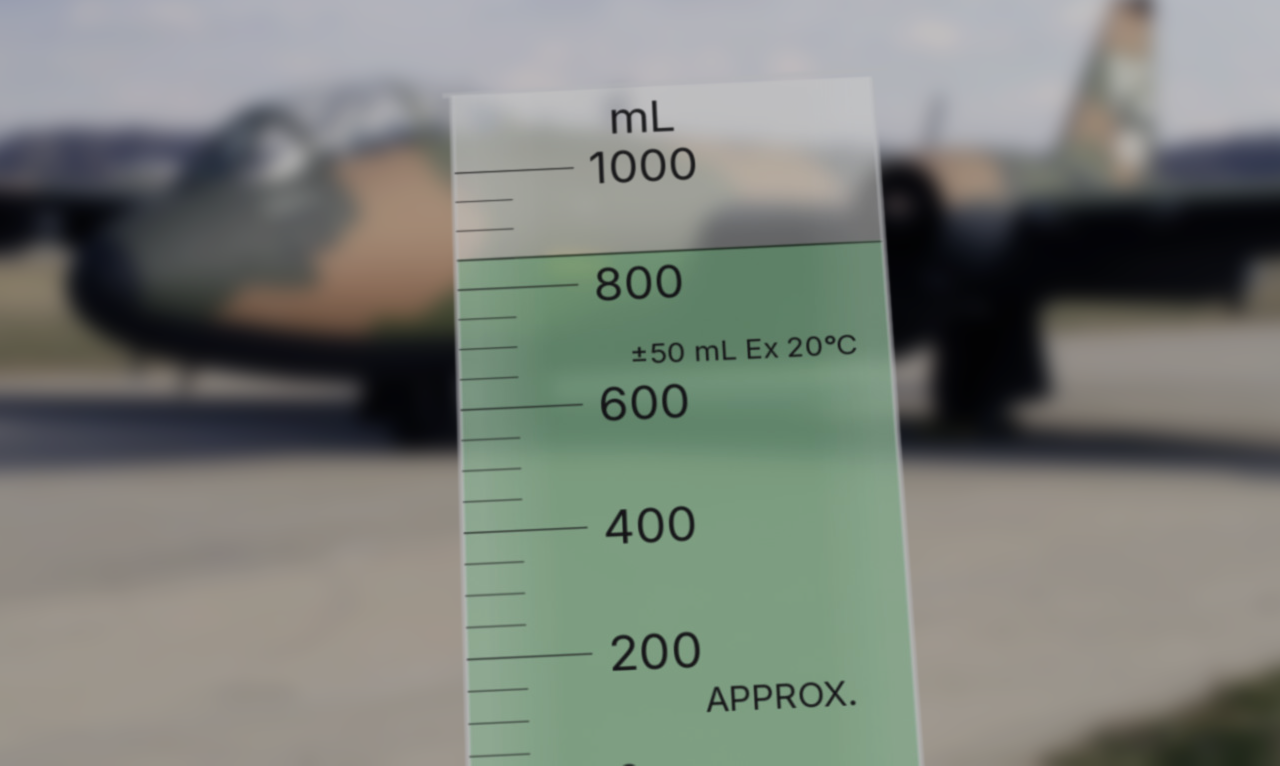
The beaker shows 850; mL
